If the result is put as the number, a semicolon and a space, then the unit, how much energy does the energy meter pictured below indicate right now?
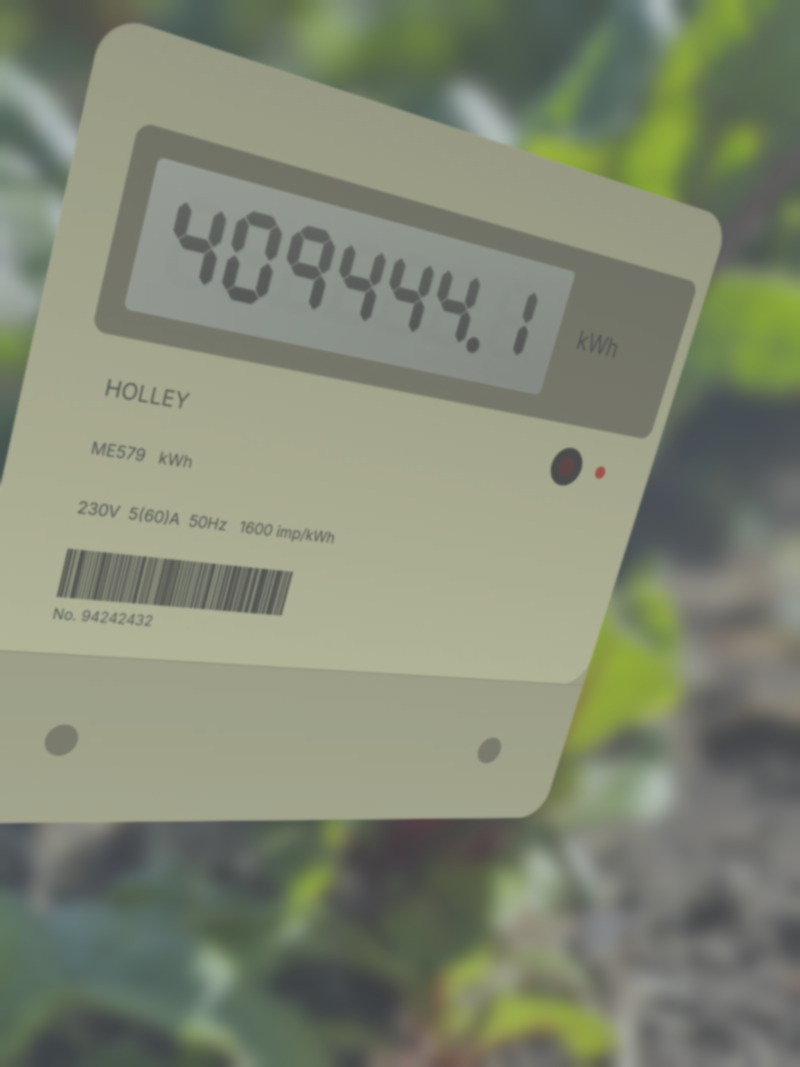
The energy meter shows 409444.1; kWh
